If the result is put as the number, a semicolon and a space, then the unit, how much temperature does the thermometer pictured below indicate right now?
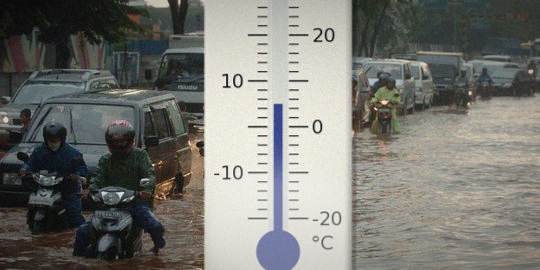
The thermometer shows 5; °C
